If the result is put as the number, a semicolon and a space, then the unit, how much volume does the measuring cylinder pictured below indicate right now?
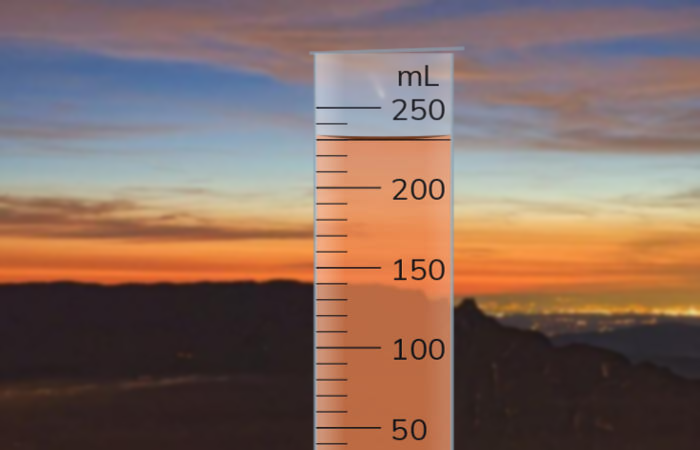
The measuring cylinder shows 230; mL
